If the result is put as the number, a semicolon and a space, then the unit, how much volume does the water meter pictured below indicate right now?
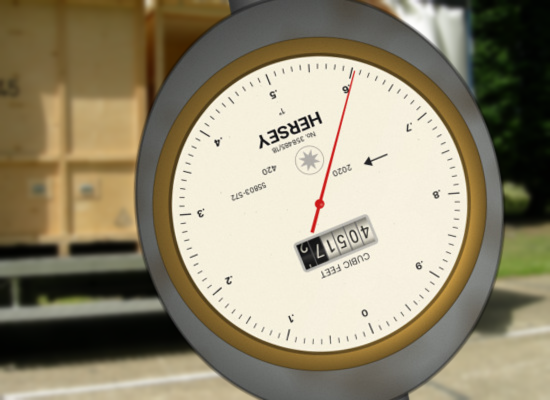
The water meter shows 405171.60; ft³
